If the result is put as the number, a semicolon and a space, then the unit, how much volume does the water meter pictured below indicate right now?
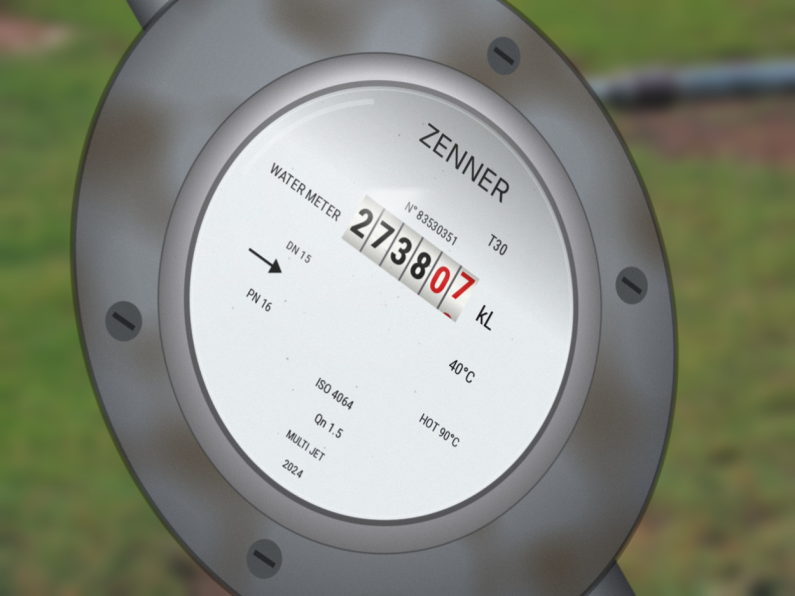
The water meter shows 2738.07; kL
